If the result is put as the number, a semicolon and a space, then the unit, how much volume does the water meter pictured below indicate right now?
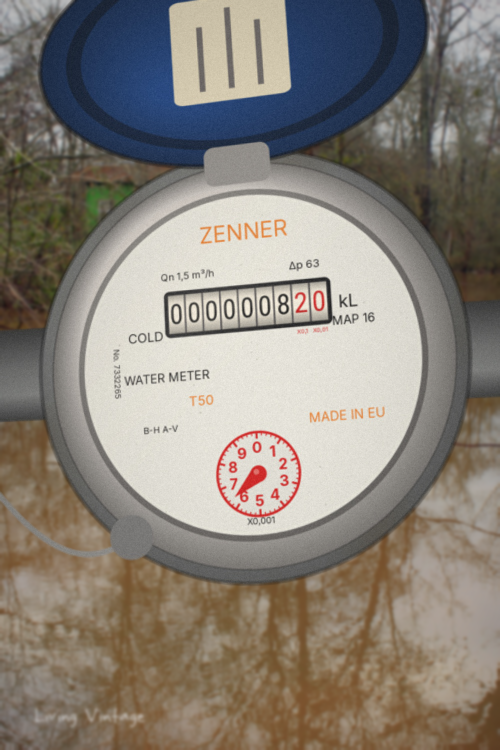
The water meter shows 8.206; kL
